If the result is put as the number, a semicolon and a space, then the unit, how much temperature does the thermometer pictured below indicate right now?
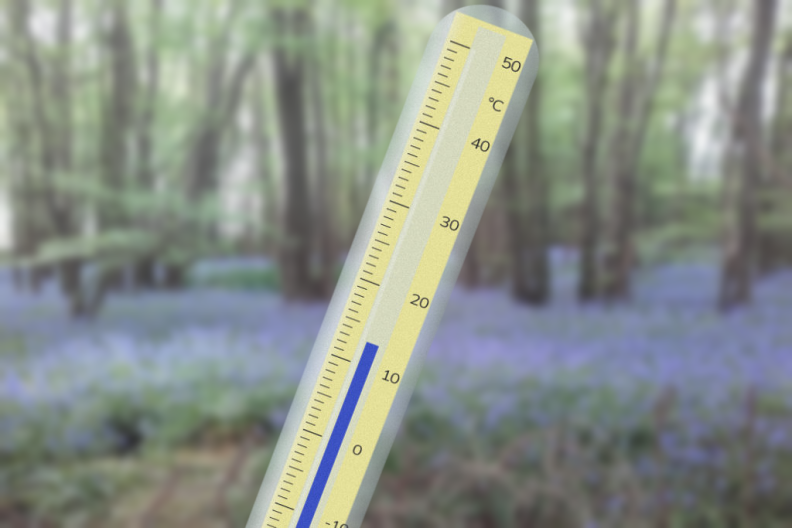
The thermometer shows 13; °C
